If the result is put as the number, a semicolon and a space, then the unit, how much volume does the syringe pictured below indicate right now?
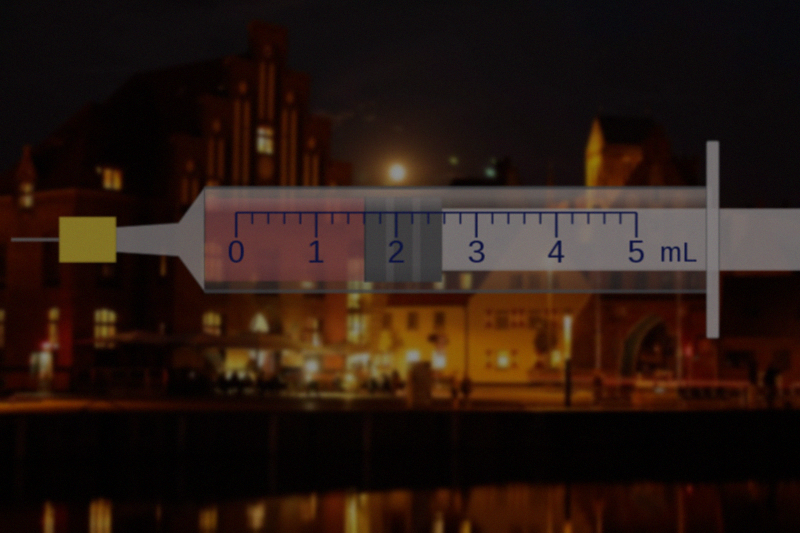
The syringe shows 1.6; mL
